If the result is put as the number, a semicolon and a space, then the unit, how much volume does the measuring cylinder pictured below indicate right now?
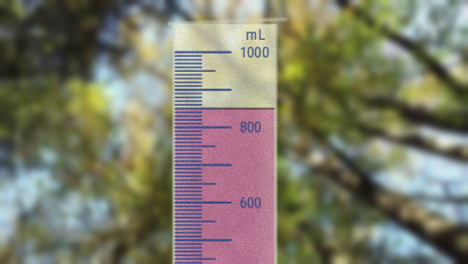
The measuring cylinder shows 850; mL
